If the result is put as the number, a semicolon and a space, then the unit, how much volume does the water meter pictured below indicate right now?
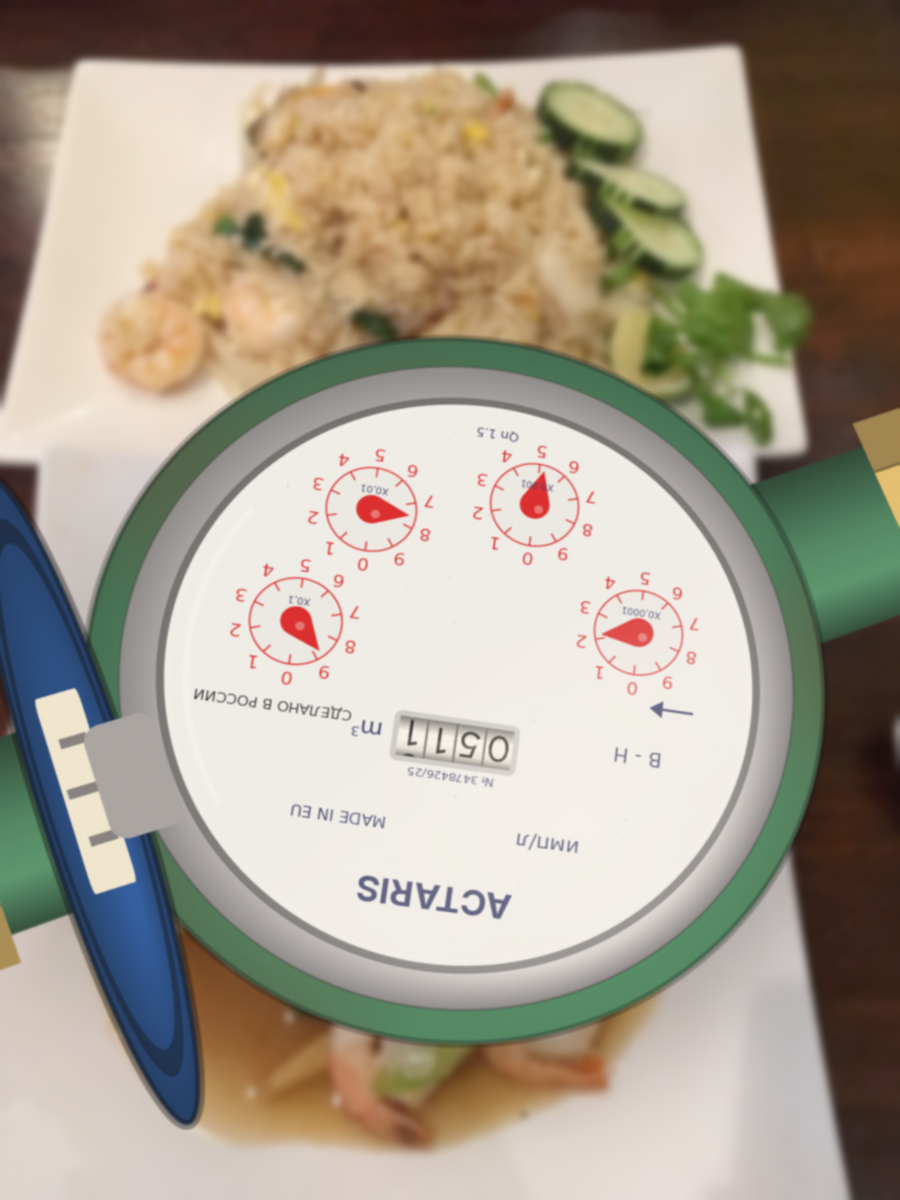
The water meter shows 510.8752; m³
